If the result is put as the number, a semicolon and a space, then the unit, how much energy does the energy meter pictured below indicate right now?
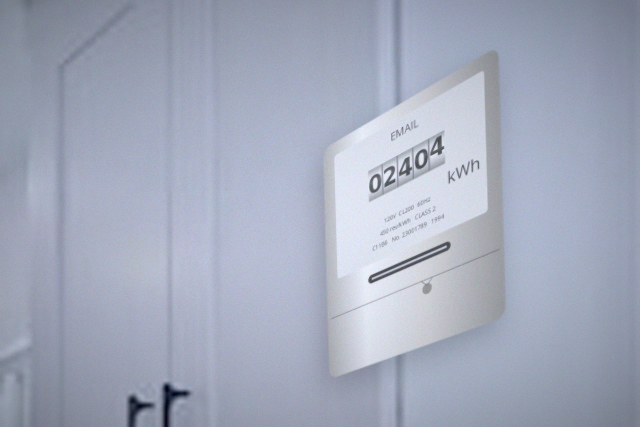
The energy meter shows 2404; kWh
